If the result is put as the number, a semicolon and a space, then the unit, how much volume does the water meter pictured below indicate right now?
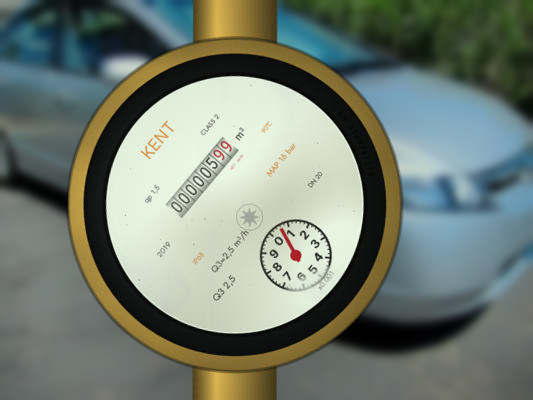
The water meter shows 5.990; m³
